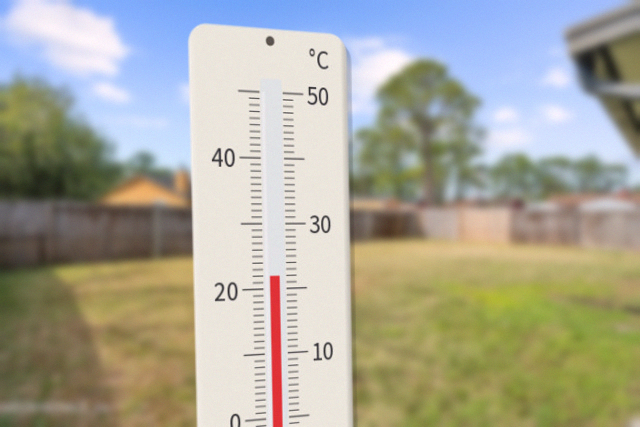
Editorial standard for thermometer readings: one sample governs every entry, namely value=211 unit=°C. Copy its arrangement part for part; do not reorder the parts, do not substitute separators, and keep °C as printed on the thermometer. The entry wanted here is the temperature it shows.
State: value=22 unit=°C
